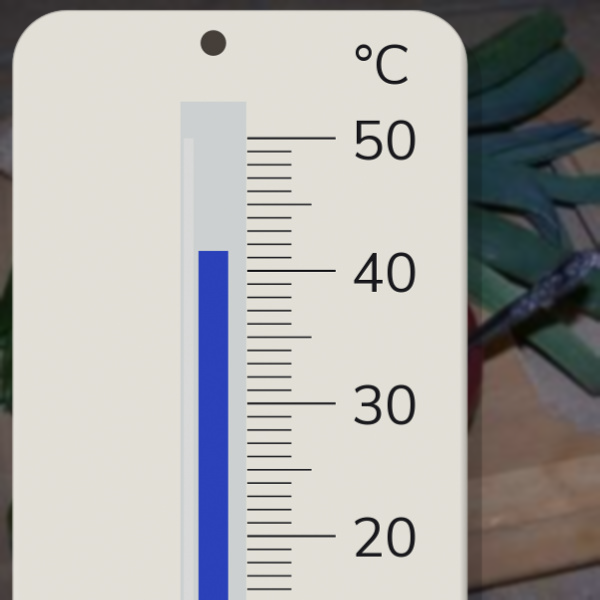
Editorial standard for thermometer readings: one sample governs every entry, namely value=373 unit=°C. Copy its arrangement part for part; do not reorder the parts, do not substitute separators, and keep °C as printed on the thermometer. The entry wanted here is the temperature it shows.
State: value=41.5 unit=°C
